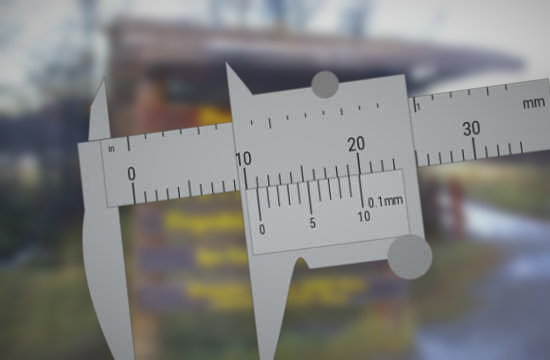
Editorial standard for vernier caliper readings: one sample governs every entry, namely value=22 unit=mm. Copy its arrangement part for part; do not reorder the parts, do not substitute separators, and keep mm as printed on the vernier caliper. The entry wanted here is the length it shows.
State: value=10.9 unit=mm
